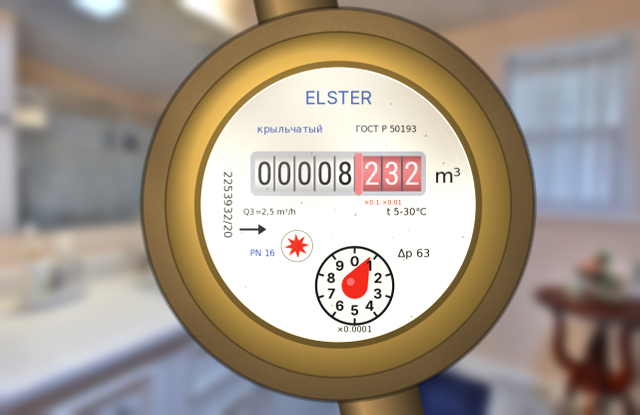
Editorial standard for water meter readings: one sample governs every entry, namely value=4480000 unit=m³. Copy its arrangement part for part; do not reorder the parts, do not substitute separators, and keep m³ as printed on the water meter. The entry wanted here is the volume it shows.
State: value=8.2320 unit=m³
